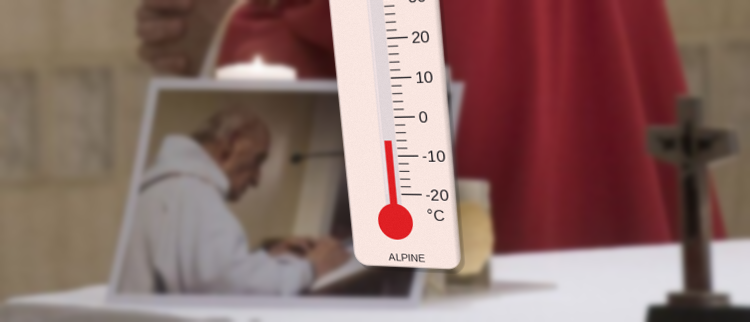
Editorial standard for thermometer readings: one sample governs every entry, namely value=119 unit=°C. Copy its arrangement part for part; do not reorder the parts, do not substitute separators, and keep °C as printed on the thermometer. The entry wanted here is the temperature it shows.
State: value=-6 unit=°C
